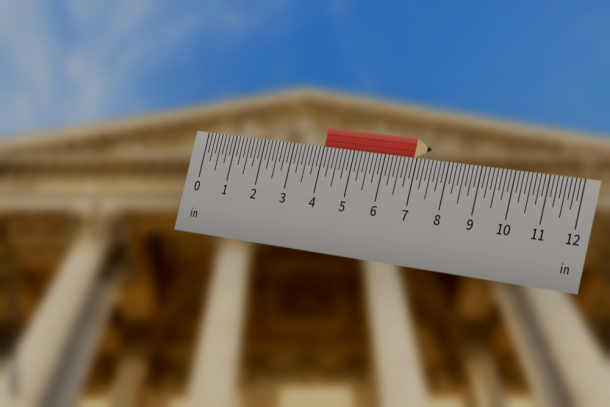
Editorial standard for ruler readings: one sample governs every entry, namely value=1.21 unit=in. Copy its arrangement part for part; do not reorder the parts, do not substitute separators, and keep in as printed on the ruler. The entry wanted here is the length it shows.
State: value=3.375 unit=in
